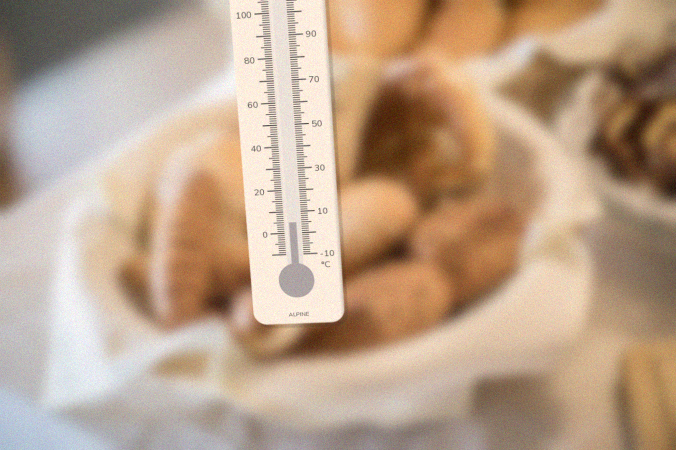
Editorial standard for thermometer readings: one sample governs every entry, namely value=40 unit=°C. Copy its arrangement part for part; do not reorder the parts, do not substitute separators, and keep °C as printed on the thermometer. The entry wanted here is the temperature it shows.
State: value=5 unit=°C
